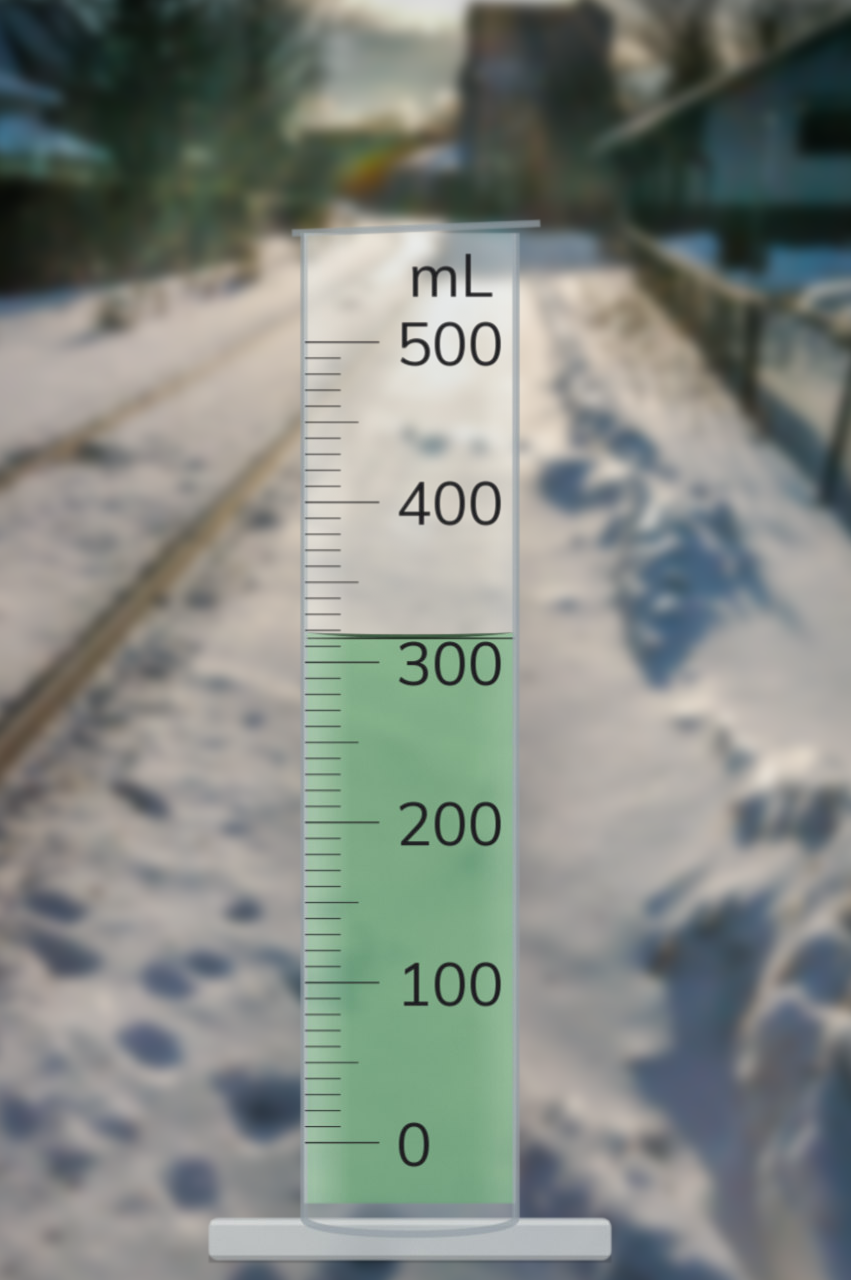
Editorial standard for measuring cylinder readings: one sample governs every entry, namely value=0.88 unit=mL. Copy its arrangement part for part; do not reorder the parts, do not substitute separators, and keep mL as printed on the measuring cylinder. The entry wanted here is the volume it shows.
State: value=315 unit=mL
